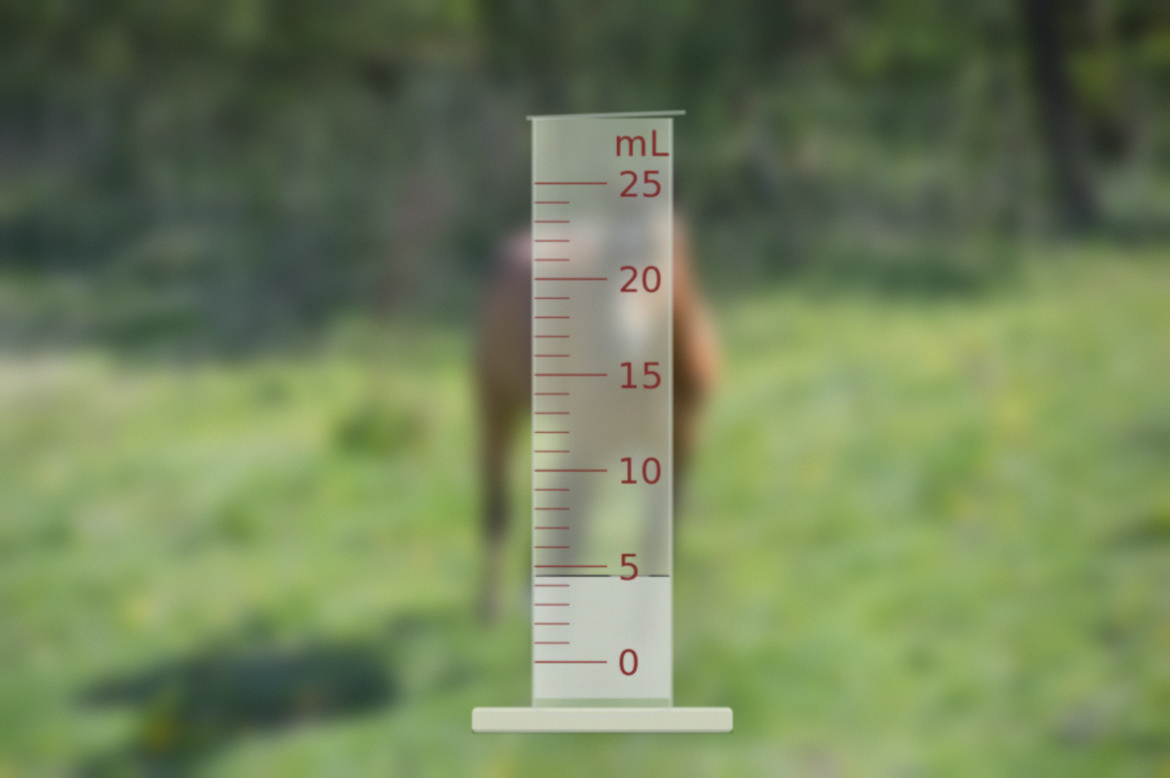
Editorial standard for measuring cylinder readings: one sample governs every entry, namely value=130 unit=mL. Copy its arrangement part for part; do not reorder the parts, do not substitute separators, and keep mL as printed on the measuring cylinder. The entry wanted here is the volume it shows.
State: value=4.5 unit=mL
